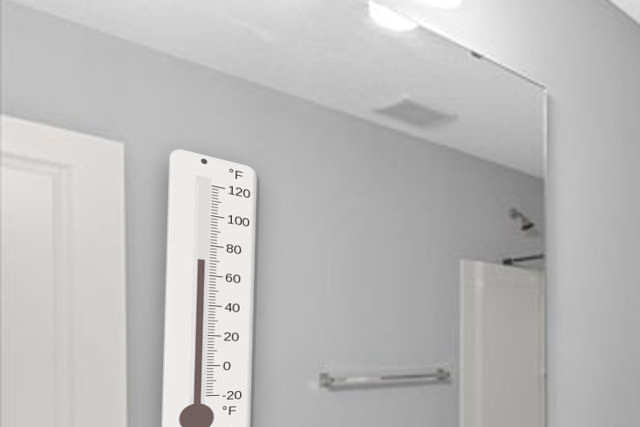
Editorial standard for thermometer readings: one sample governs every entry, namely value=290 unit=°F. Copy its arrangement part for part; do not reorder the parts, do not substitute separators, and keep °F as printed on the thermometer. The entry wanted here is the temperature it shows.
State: value=70 unit=°F
